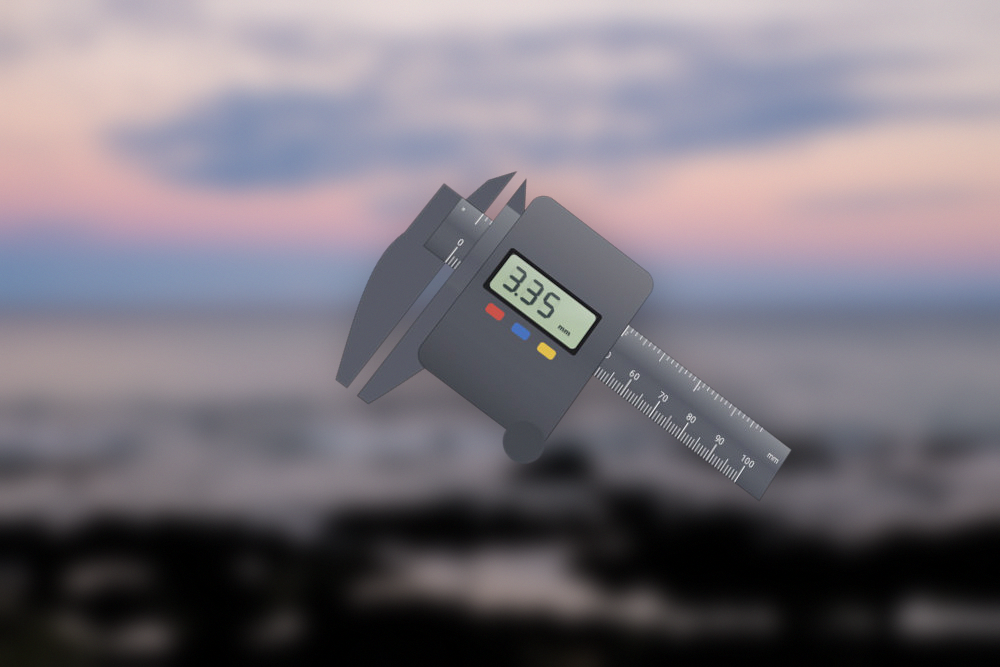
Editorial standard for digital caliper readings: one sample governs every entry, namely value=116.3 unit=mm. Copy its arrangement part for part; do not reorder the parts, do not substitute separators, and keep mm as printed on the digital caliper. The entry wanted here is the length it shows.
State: value=3.35 unit=mm
